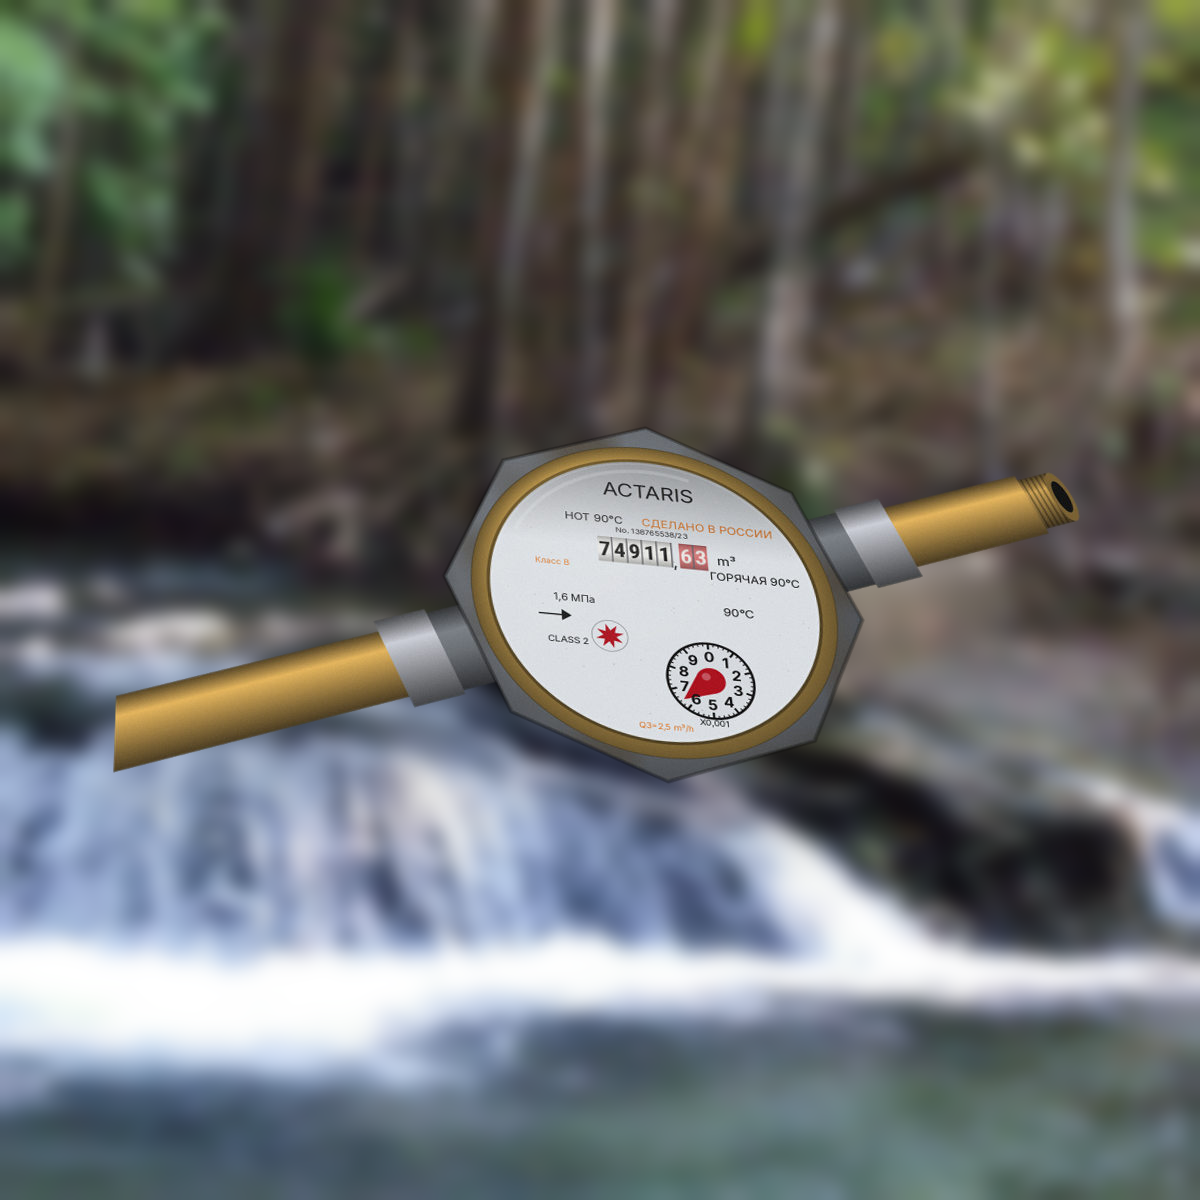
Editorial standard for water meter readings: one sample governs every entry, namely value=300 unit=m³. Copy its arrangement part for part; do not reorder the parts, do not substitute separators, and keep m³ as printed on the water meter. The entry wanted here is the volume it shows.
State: value=74911.636 unit=m³
